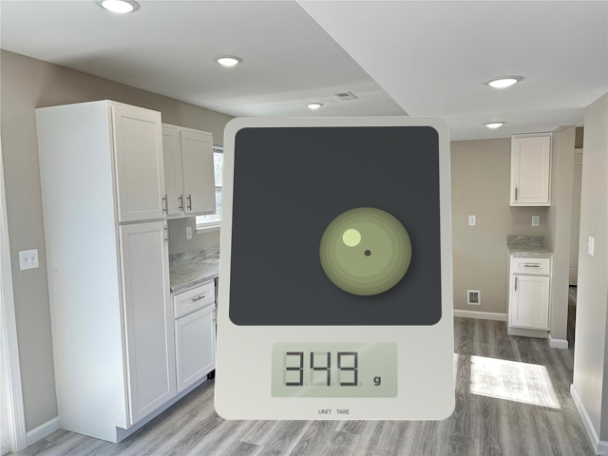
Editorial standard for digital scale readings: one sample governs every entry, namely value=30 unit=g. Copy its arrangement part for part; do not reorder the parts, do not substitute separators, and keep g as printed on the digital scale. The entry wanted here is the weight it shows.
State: value=349 unit=g
